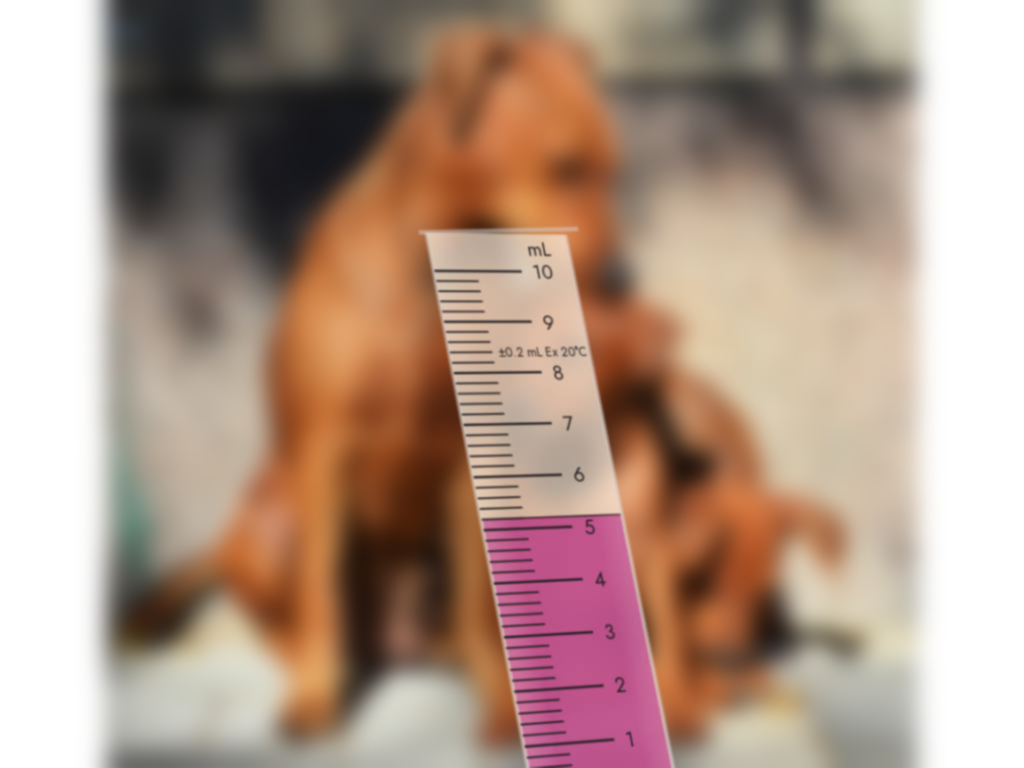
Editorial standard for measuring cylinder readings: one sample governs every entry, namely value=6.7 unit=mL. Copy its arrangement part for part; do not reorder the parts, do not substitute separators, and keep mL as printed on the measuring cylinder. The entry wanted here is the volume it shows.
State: value=5.2 unit=mL
